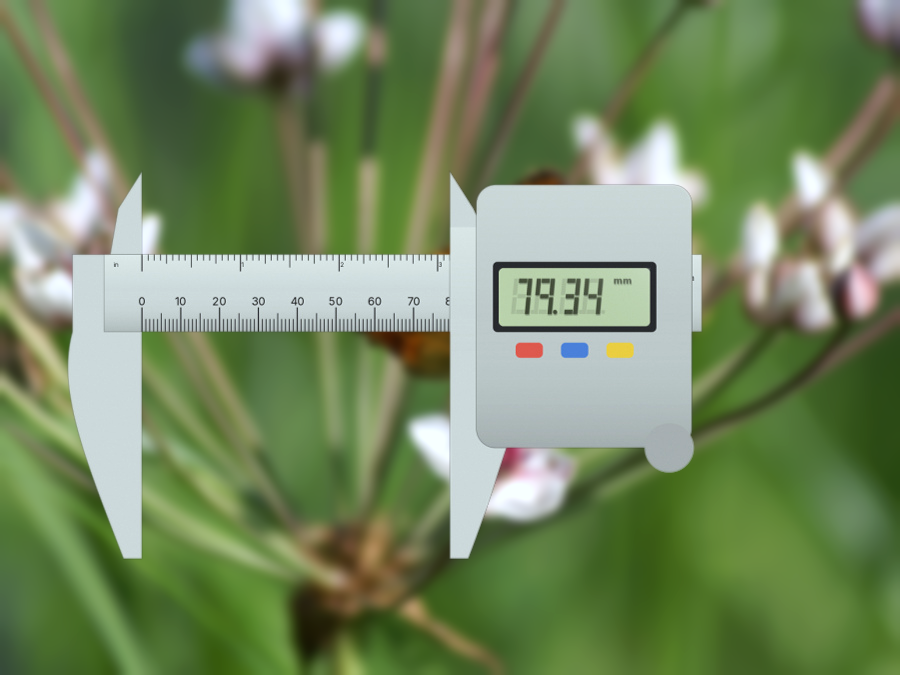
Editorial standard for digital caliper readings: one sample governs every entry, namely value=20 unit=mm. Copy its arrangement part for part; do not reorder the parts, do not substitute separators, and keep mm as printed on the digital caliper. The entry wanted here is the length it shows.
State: value=79.34 unit=mm
